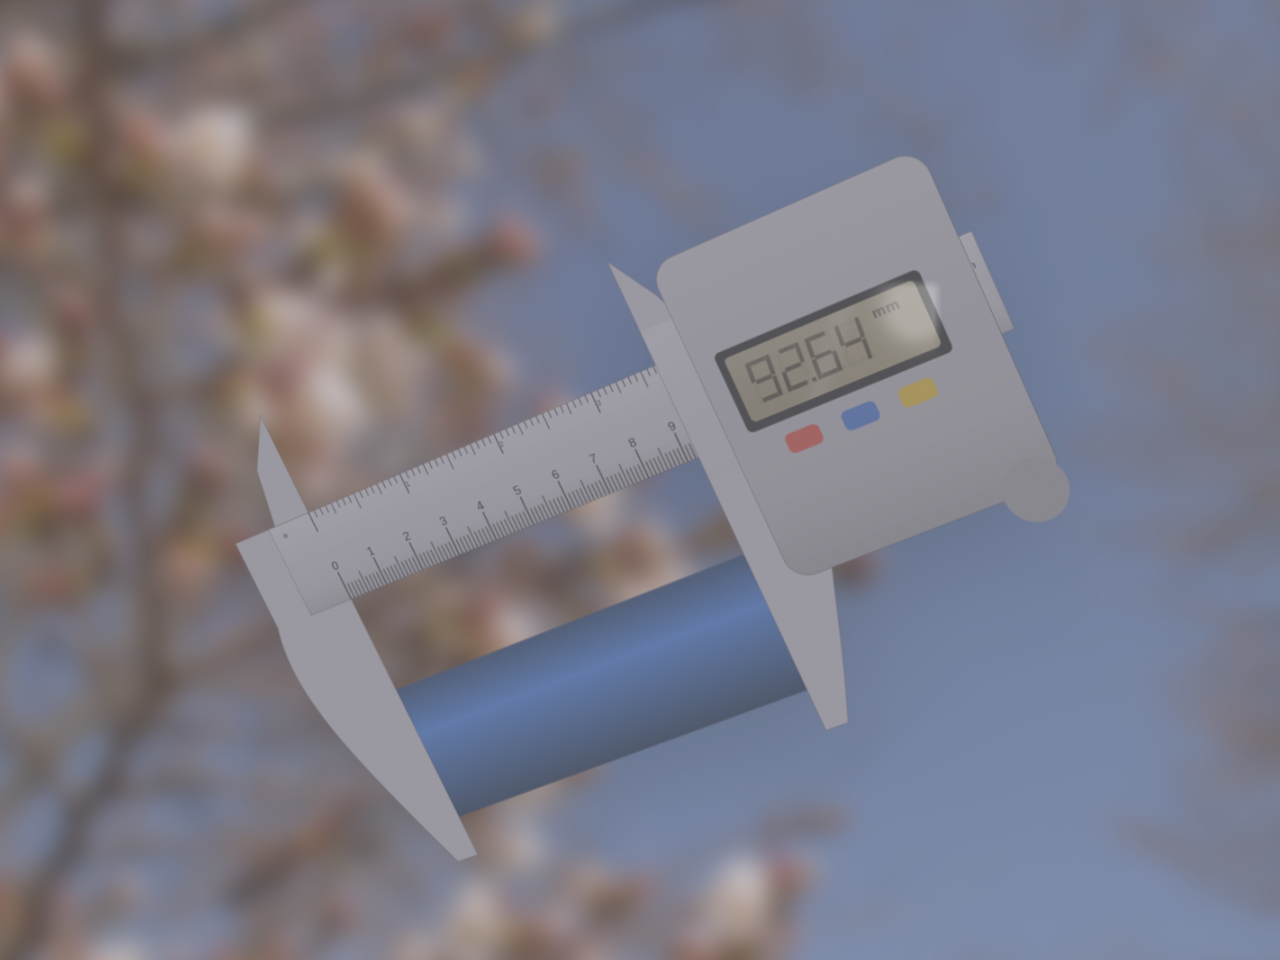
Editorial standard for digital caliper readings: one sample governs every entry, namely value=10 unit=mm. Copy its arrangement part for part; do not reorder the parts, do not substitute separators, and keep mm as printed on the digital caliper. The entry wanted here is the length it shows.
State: value=92.64 unit=mm
